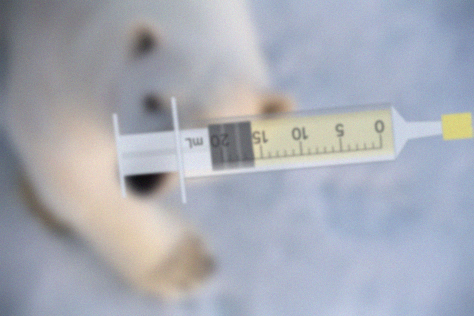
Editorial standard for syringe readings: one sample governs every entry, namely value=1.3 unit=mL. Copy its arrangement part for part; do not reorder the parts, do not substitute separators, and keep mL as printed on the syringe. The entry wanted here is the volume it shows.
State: value=16 unit=mL
